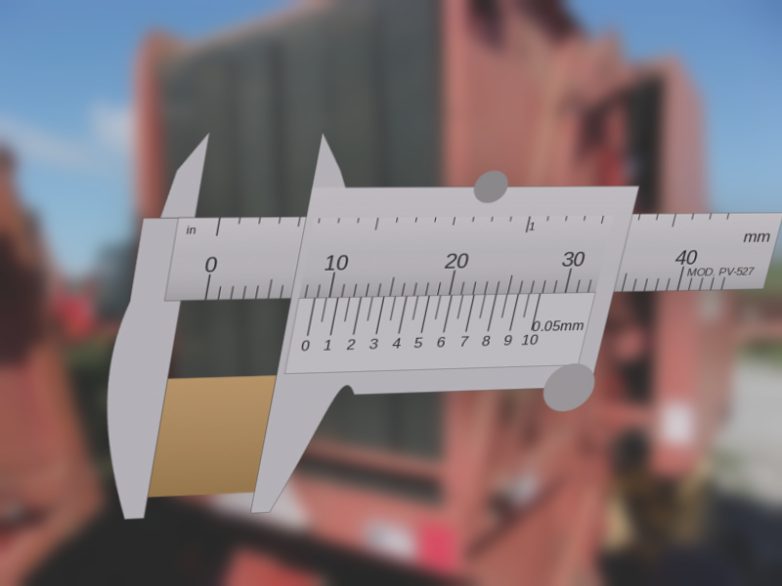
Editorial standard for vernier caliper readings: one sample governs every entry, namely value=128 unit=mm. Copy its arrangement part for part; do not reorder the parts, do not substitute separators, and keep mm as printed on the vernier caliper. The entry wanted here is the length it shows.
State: value=8.8 unit=mm
